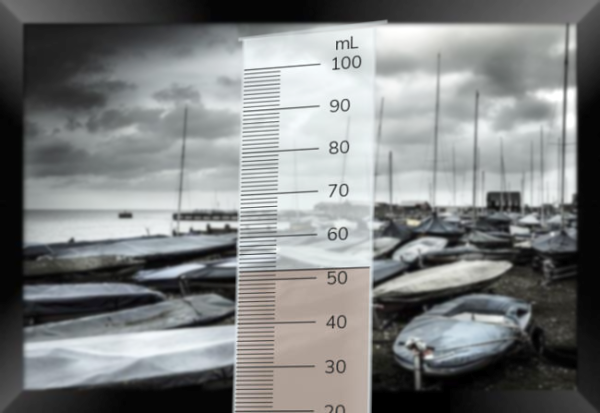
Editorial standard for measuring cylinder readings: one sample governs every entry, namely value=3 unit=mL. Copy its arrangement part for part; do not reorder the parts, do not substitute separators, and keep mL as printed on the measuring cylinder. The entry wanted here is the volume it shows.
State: value=52 unit=mL
